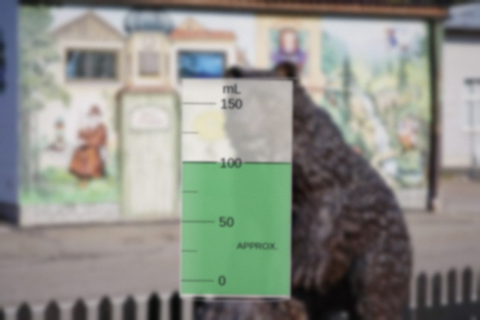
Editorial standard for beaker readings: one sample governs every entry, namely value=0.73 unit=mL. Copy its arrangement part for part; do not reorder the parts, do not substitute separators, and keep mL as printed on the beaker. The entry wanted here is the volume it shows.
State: value=100 unit=mL
